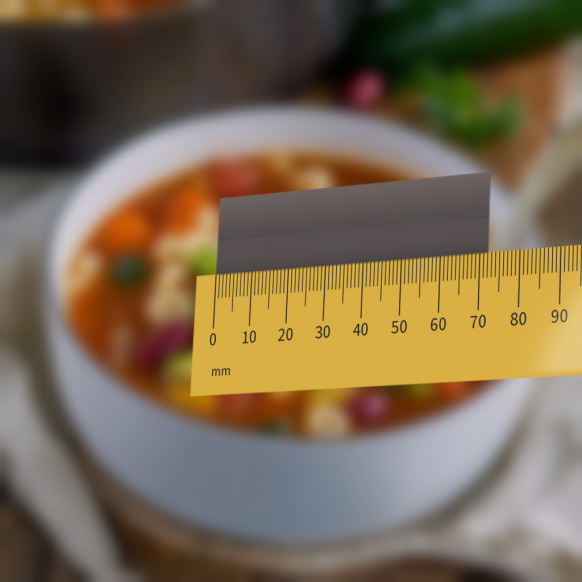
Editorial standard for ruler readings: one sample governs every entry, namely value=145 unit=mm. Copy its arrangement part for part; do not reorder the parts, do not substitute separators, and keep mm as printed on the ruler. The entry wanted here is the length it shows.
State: value=72 unit=mm
